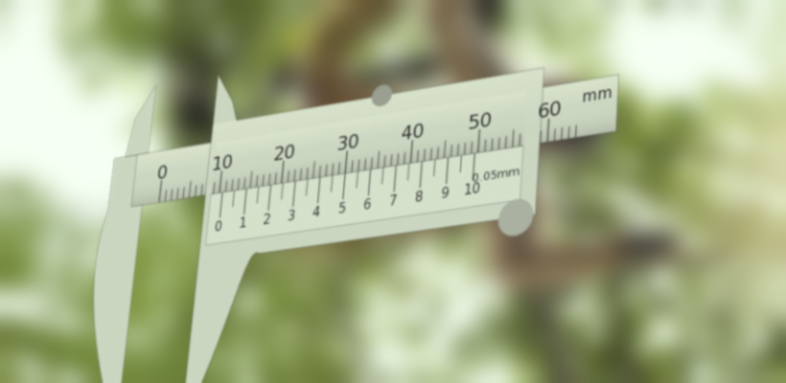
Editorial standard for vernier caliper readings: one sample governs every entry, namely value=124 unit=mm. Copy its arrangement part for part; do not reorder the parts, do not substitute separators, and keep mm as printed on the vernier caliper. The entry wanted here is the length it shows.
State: value=10.5 unit=mm
